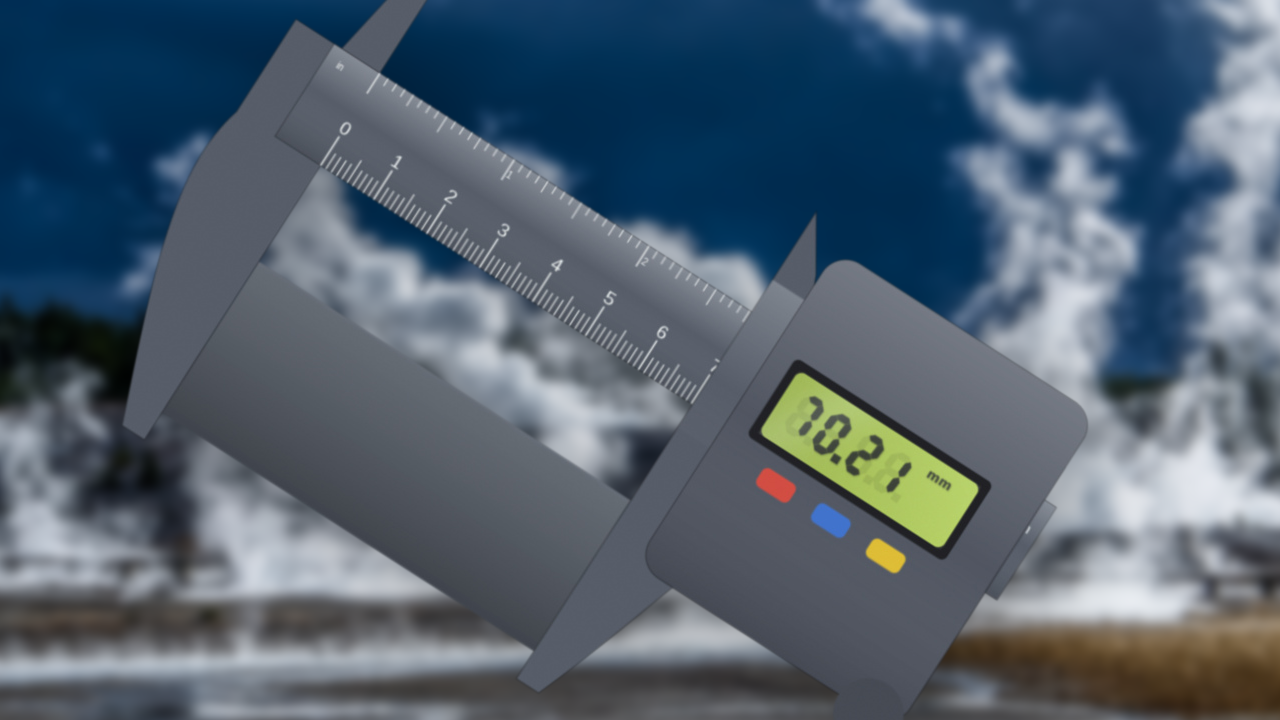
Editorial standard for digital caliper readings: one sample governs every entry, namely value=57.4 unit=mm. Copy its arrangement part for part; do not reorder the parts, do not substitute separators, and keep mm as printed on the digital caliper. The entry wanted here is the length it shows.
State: value=70.21 unit=mm
